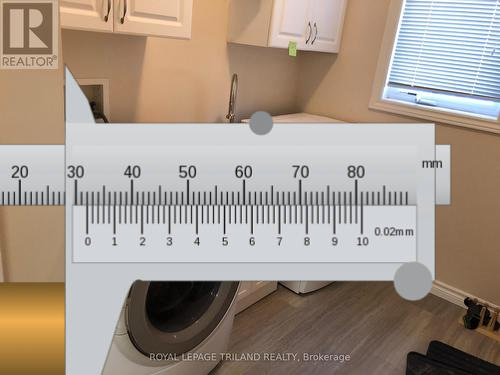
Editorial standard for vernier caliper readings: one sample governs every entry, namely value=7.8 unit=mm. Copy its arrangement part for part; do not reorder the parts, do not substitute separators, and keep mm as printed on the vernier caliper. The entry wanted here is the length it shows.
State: value=32.0 unit=mm
